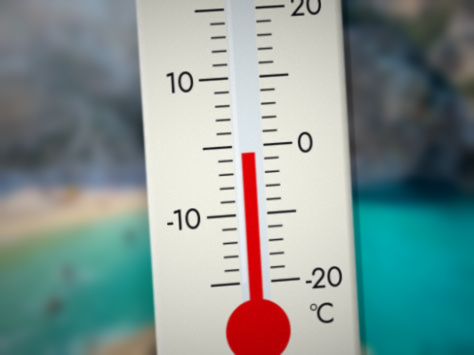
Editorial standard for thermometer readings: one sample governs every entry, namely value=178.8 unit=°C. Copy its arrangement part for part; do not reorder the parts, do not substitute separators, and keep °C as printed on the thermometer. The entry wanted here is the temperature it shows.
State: value=-1 unit=°C
